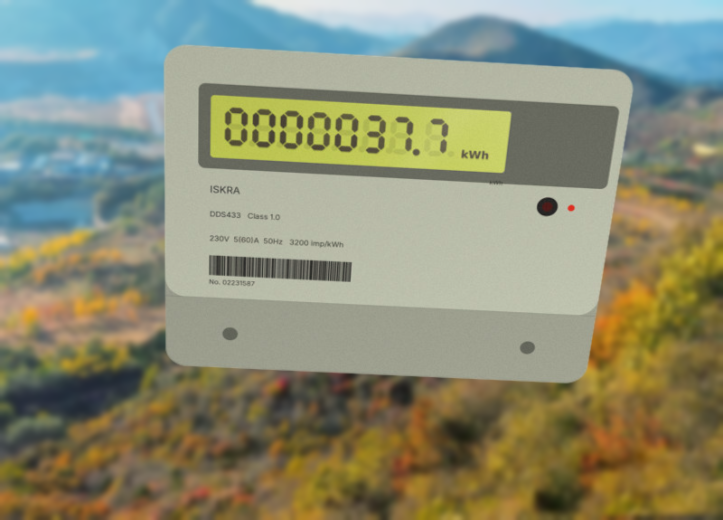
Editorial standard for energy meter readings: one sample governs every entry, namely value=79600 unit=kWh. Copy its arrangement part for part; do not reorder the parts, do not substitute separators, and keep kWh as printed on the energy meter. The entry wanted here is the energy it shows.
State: value=37.7 unit=kWh
